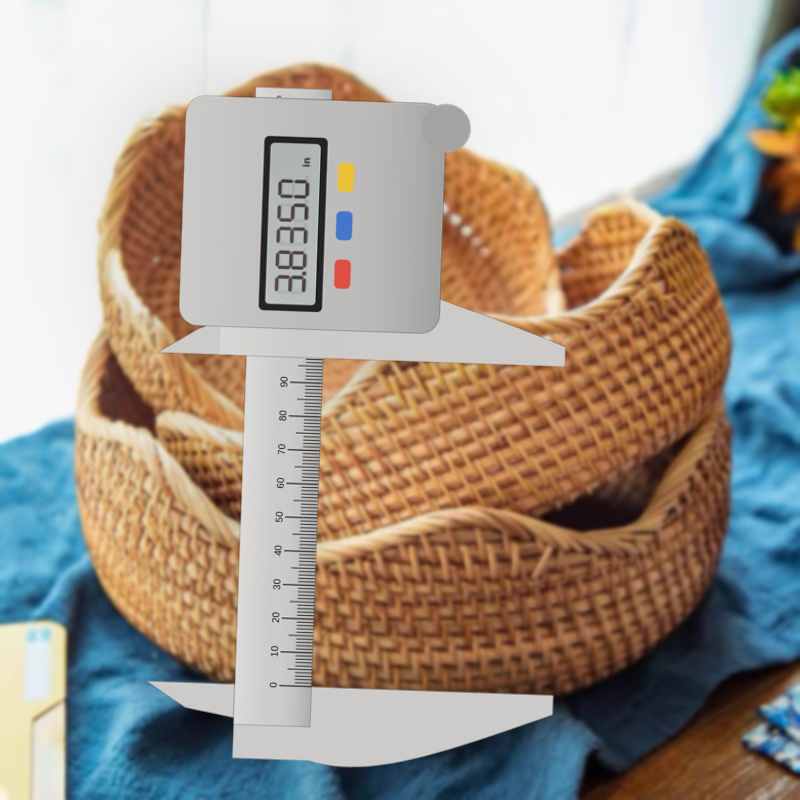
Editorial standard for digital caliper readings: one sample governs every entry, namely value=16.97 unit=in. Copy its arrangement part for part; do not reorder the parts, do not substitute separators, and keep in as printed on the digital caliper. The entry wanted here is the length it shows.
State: value=3.8350 unit=in
